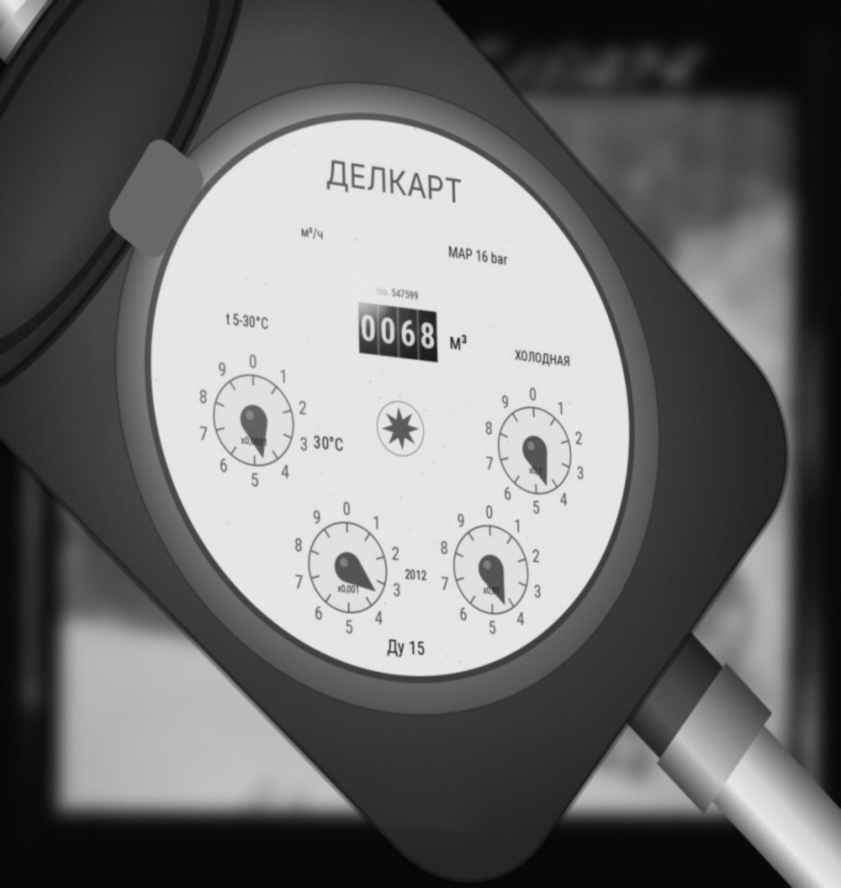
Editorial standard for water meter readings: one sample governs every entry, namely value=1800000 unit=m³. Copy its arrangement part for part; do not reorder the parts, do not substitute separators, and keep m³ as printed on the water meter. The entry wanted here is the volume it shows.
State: value=68.4434 unit=m³
